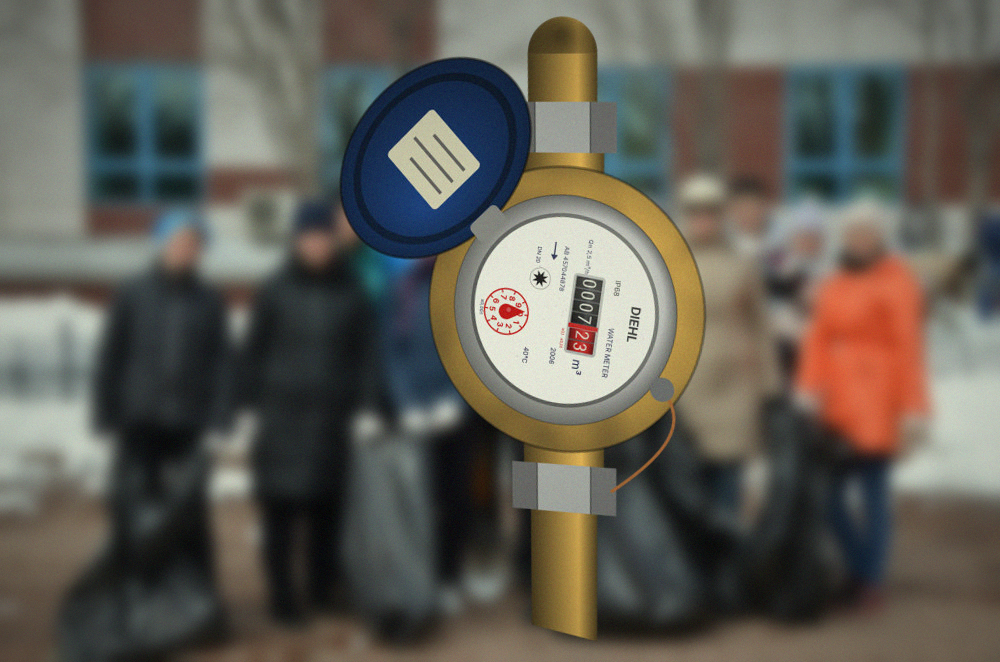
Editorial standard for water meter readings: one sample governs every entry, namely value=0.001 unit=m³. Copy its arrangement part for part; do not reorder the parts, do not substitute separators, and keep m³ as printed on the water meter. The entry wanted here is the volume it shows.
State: value=7.229 unit=m³
